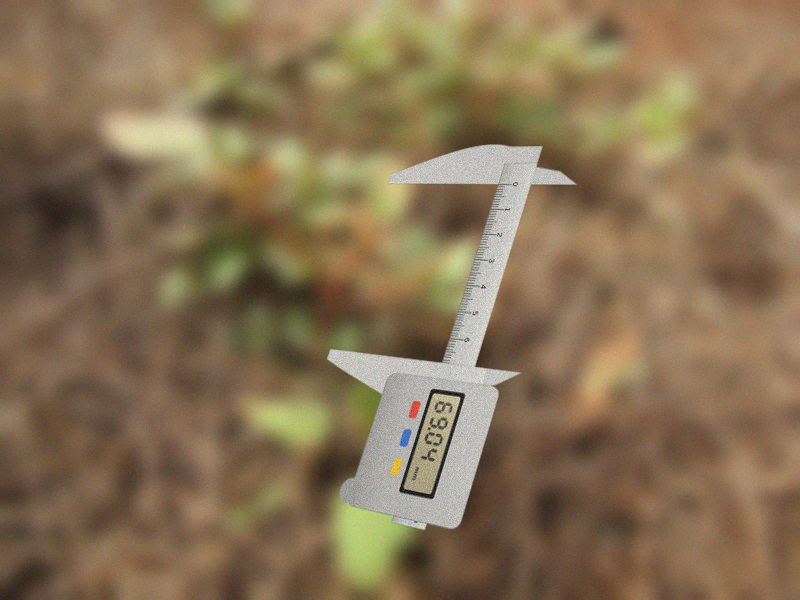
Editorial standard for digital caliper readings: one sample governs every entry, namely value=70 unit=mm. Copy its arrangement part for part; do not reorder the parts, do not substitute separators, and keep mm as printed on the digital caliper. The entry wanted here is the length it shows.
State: value=69.04 unit=mm
